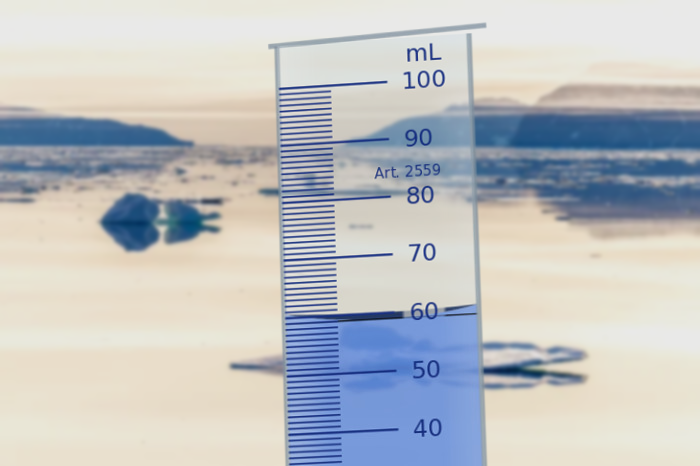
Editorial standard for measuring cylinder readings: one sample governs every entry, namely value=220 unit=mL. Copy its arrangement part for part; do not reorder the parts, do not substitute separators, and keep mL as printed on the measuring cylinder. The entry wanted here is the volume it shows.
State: value=59 unit=mL
